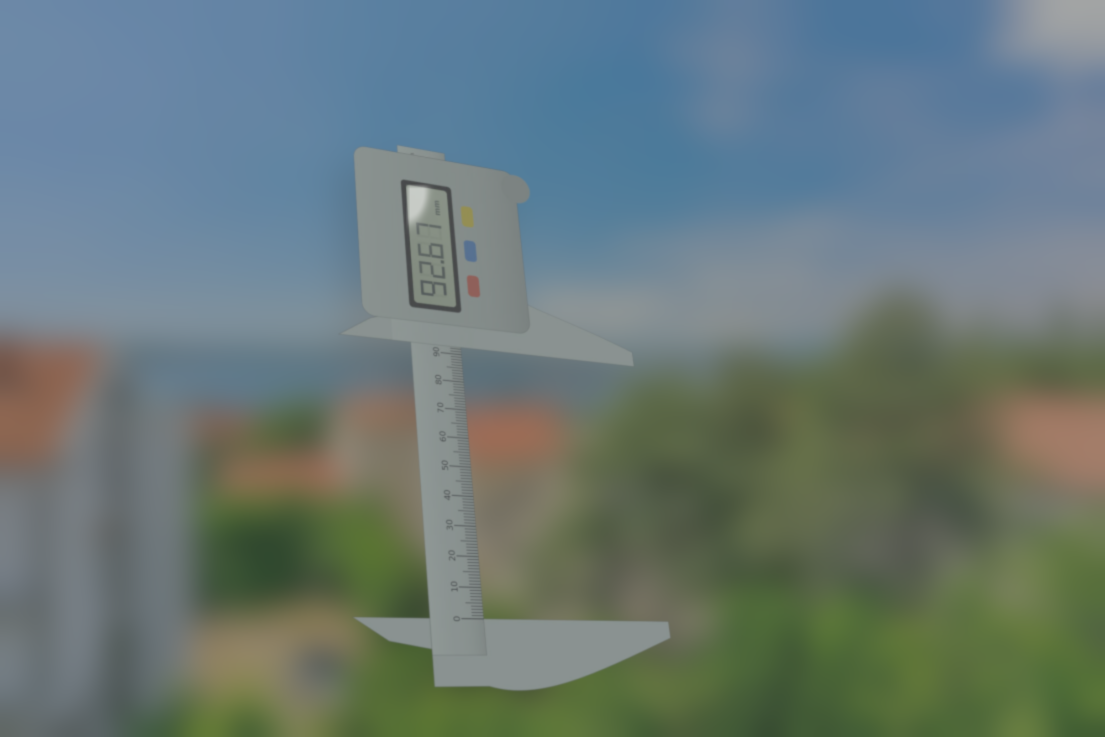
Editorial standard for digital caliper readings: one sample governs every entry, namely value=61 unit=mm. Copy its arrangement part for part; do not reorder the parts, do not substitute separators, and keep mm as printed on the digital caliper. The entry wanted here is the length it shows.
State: value=92.67 unit=mm
